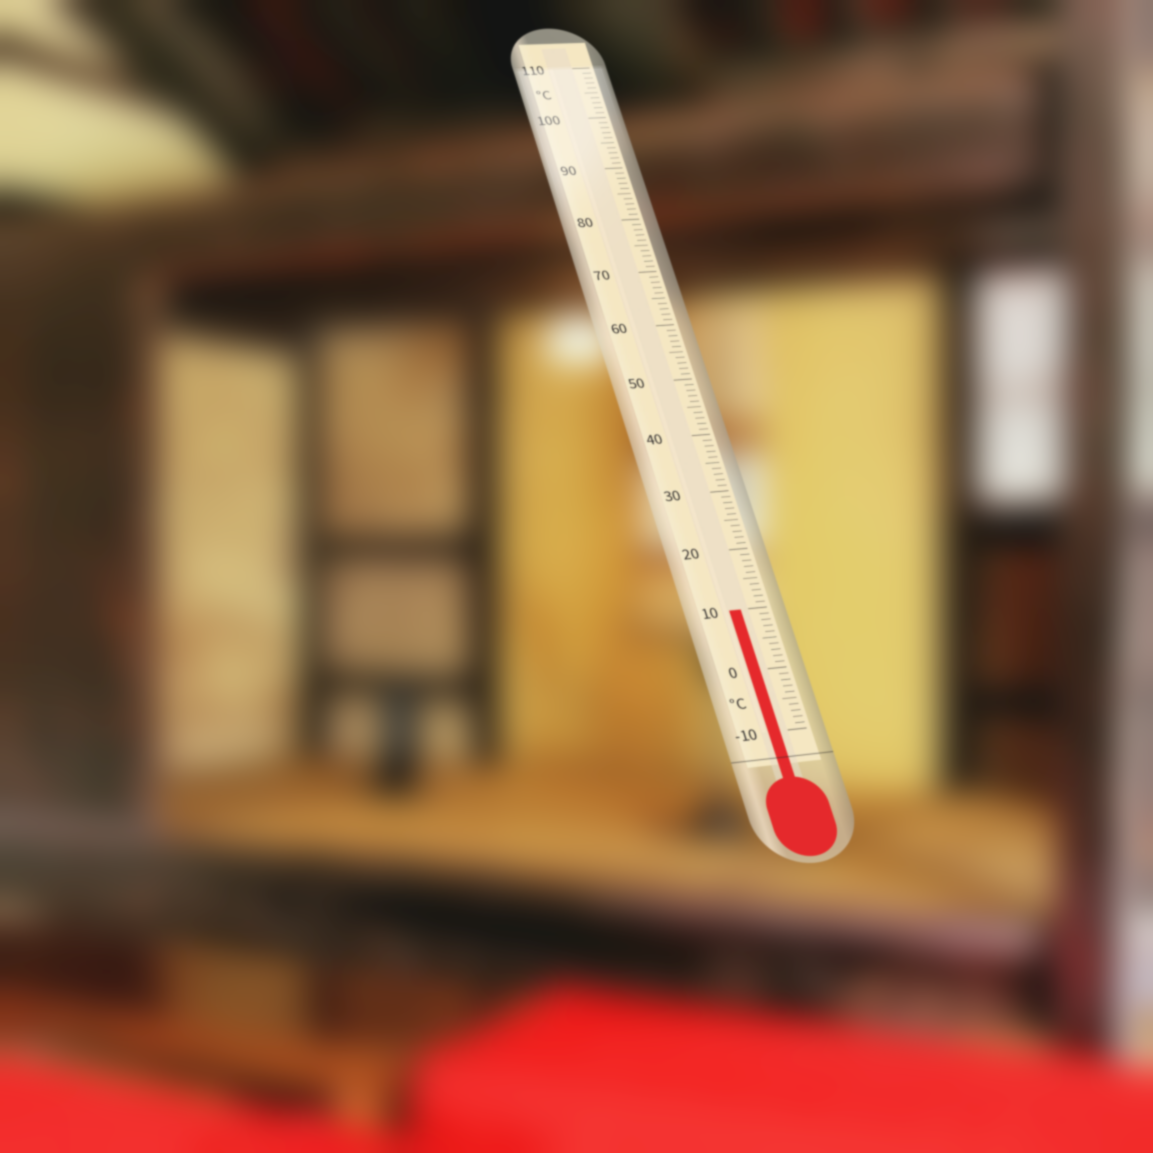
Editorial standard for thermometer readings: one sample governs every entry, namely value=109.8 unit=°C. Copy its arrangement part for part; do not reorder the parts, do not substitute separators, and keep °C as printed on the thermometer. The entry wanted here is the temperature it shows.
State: value=10 unit=°C
